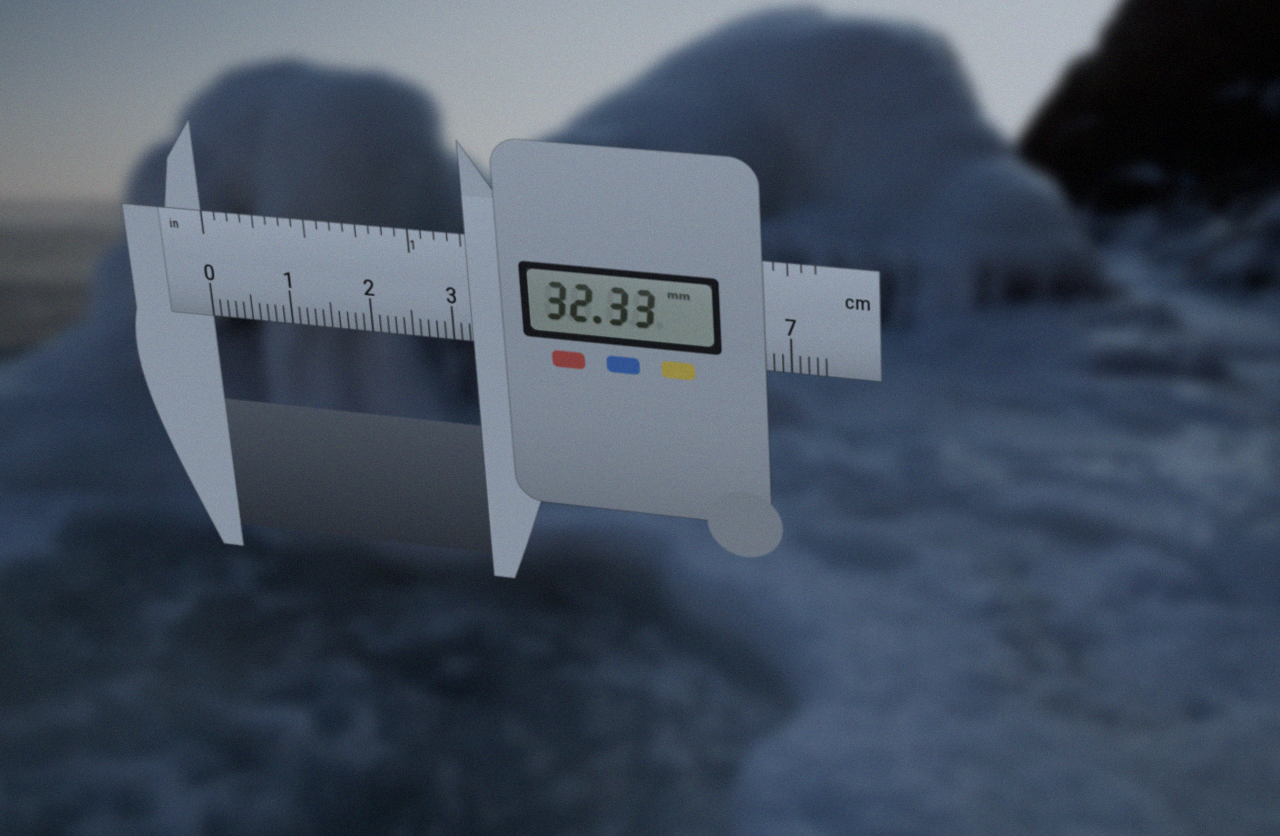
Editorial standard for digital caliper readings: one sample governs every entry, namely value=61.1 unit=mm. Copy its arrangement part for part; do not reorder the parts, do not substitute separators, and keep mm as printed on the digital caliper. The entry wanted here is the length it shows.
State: value=32.33 unit=mm
